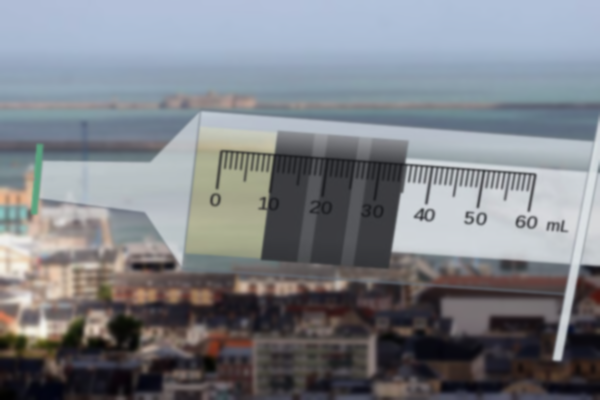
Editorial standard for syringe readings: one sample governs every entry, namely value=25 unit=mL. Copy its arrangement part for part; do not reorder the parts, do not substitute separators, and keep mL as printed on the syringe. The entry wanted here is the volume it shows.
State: value=10 unit=mL
